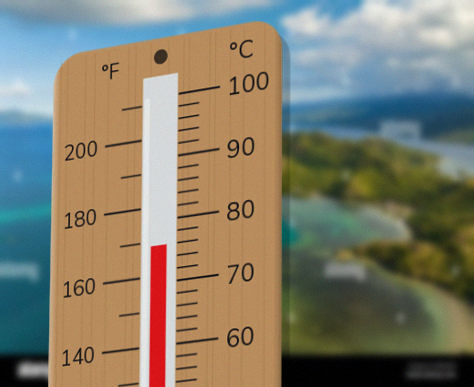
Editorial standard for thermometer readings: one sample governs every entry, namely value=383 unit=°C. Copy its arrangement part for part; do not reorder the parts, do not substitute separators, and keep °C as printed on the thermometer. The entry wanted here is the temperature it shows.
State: value=76 unit=°C
